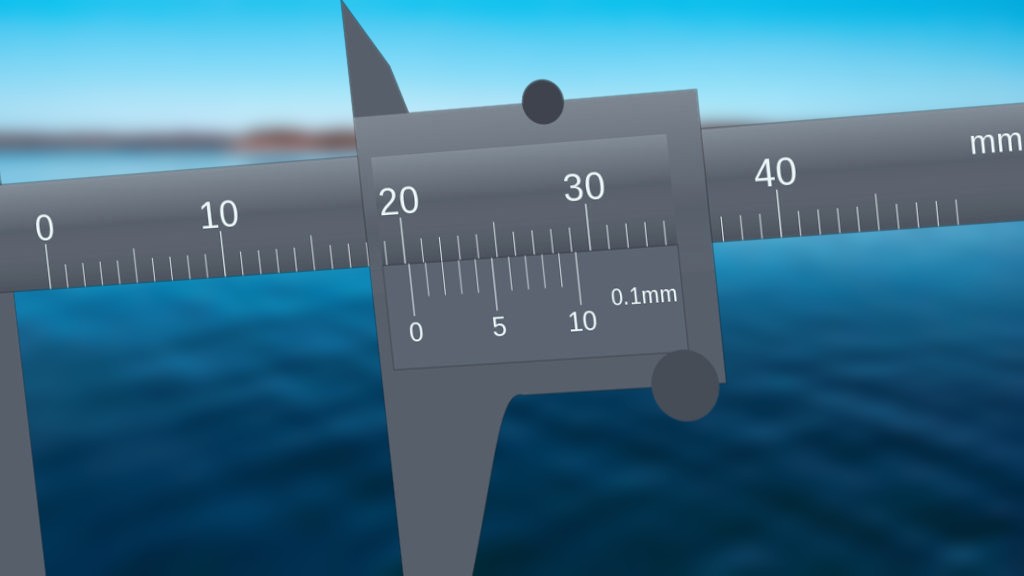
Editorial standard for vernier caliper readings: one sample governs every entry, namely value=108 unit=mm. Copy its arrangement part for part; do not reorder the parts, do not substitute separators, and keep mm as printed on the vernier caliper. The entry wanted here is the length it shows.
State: value=20.2 unit=mm
